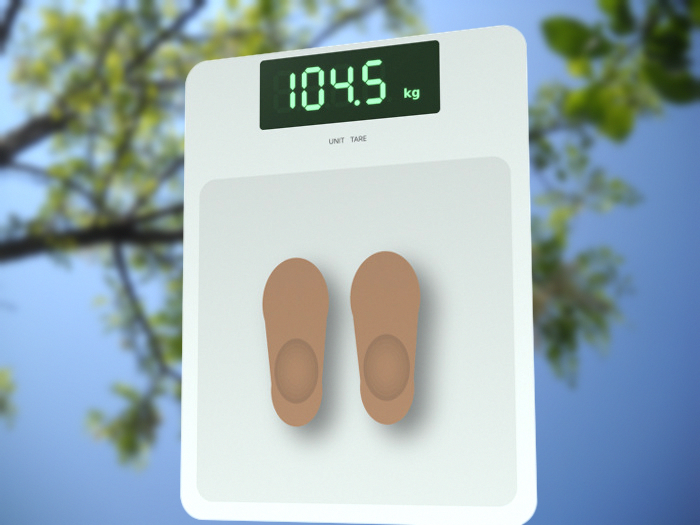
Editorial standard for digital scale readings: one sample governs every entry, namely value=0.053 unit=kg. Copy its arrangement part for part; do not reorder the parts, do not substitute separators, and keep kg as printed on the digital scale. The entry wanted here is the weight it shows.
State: value=104.5 unit=kg
